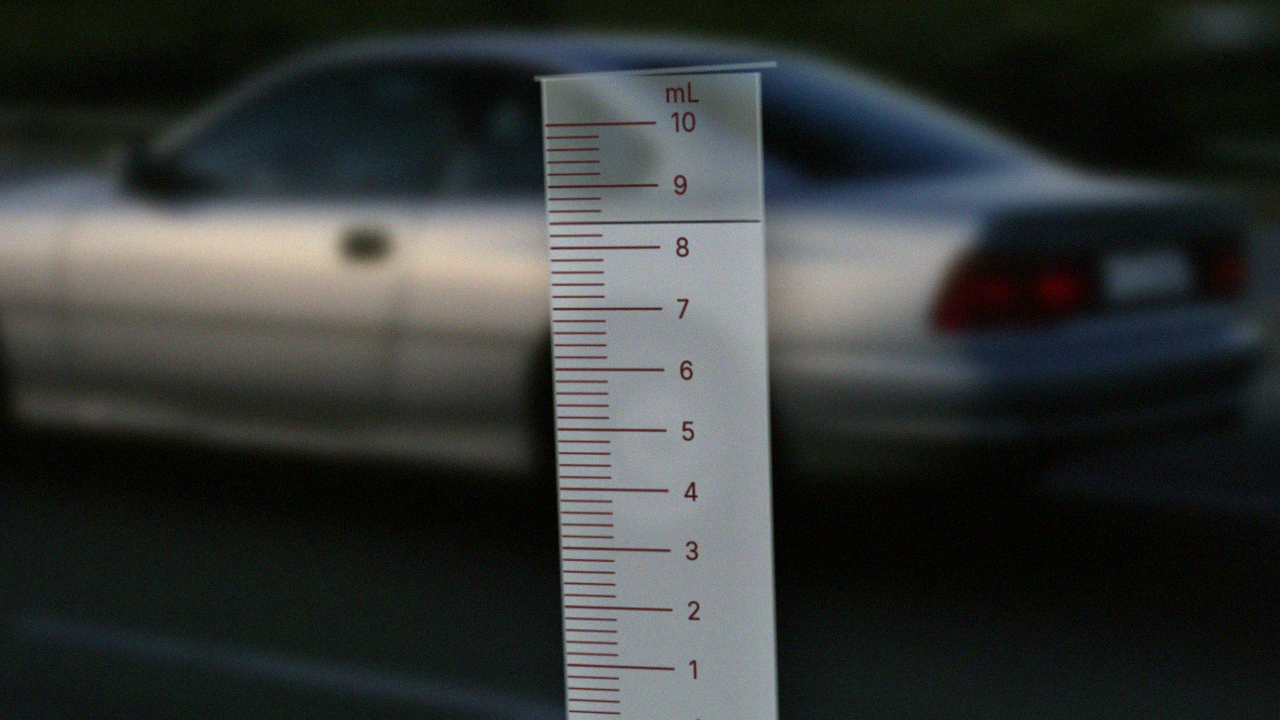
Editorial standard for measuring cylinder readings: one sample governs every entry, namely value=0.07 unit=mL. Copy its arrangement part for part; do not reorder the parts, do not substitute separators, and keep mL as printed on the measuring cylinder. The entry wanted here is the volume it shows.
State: value=8.4 unit=mL
